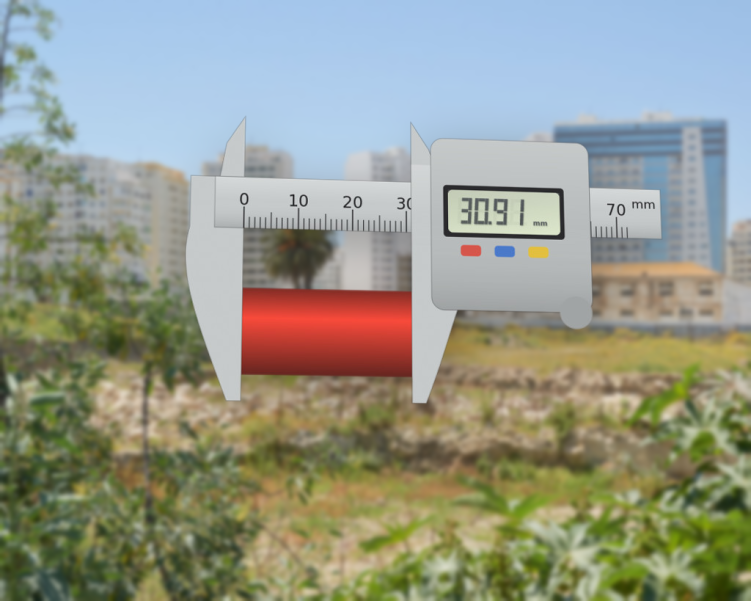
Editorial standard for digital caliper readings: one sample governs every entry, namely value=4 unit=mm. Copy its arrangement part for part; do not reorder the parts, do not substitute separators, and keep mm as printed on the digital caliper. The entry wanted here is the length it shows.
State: value=30.91 unit=mm
